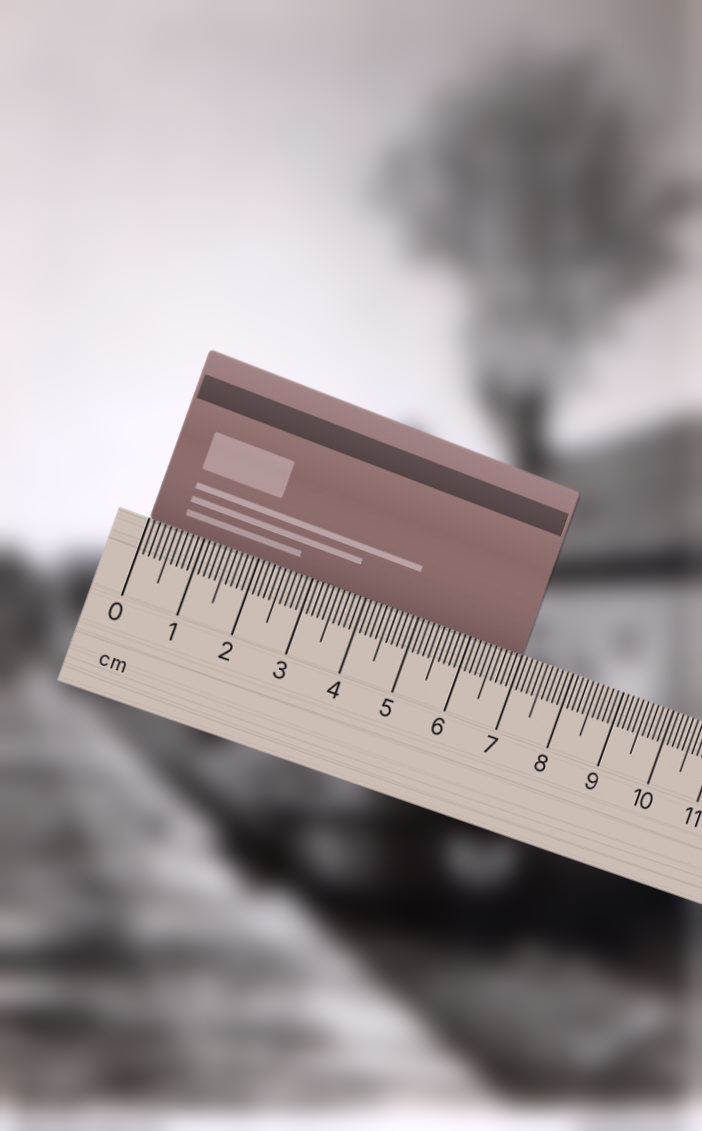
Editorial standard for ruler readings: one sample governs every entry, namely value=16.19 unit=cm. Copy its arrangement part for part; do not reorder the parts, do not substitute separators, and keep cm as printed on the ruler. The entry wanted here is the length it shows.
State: value=7 unit=cm
